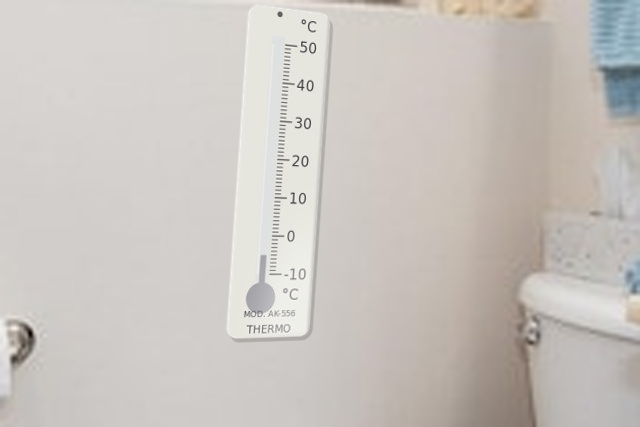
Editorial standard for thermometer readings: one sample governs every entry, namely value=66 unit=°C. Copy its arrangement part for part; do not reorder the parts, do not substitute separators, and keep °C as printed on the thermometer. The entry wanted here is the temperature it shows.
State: value=-5 unit=°C
